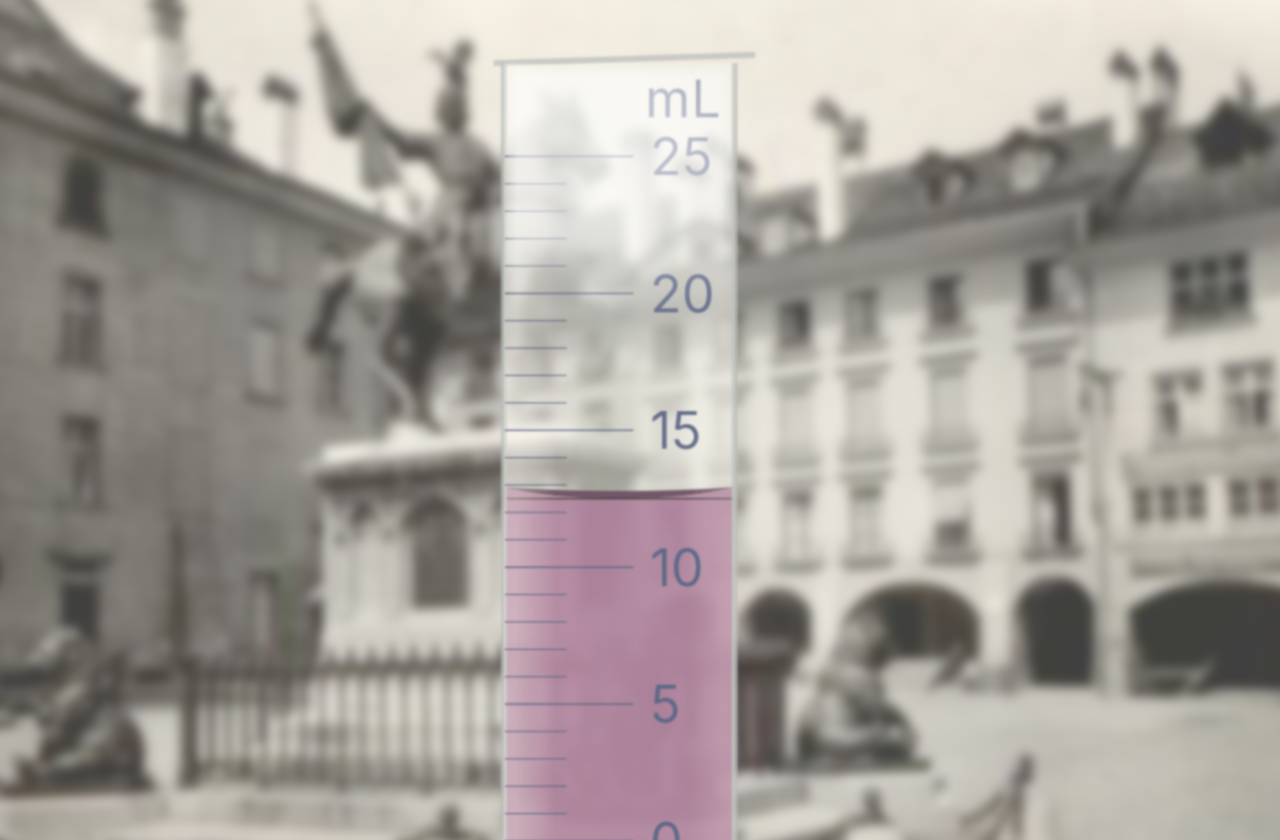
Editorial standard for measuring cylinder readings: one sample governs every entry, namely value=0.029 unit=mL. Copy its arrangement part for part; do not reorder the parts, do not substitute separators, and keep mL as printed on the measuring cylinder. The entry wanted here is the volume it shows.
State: value=12.5 unit=mL
